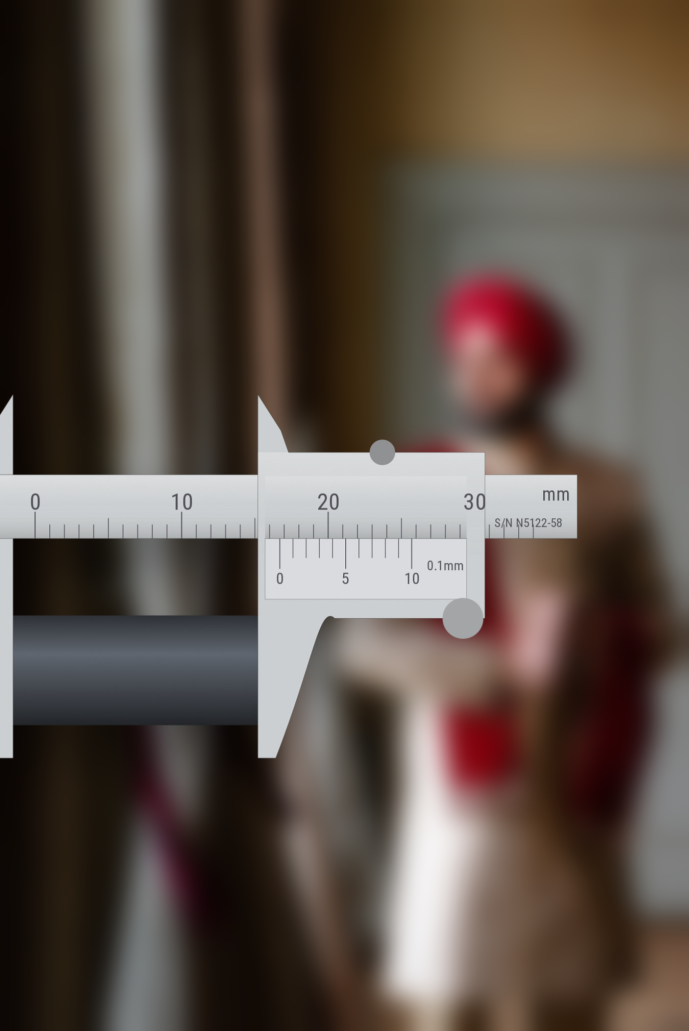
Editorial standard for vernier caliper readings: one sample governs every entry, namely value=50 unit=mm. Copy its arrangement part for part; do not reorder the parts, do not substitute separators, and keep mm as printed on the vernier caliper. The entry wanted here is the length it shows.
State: value=16.7 unit=mm
